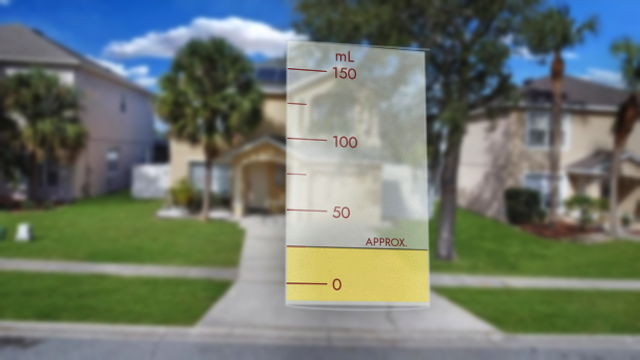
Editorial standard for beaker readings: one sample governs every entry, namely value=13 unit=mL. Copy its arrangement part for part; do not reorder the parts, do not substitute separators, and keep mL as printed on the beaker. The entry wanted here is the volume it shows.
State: value=25 unit=mL
